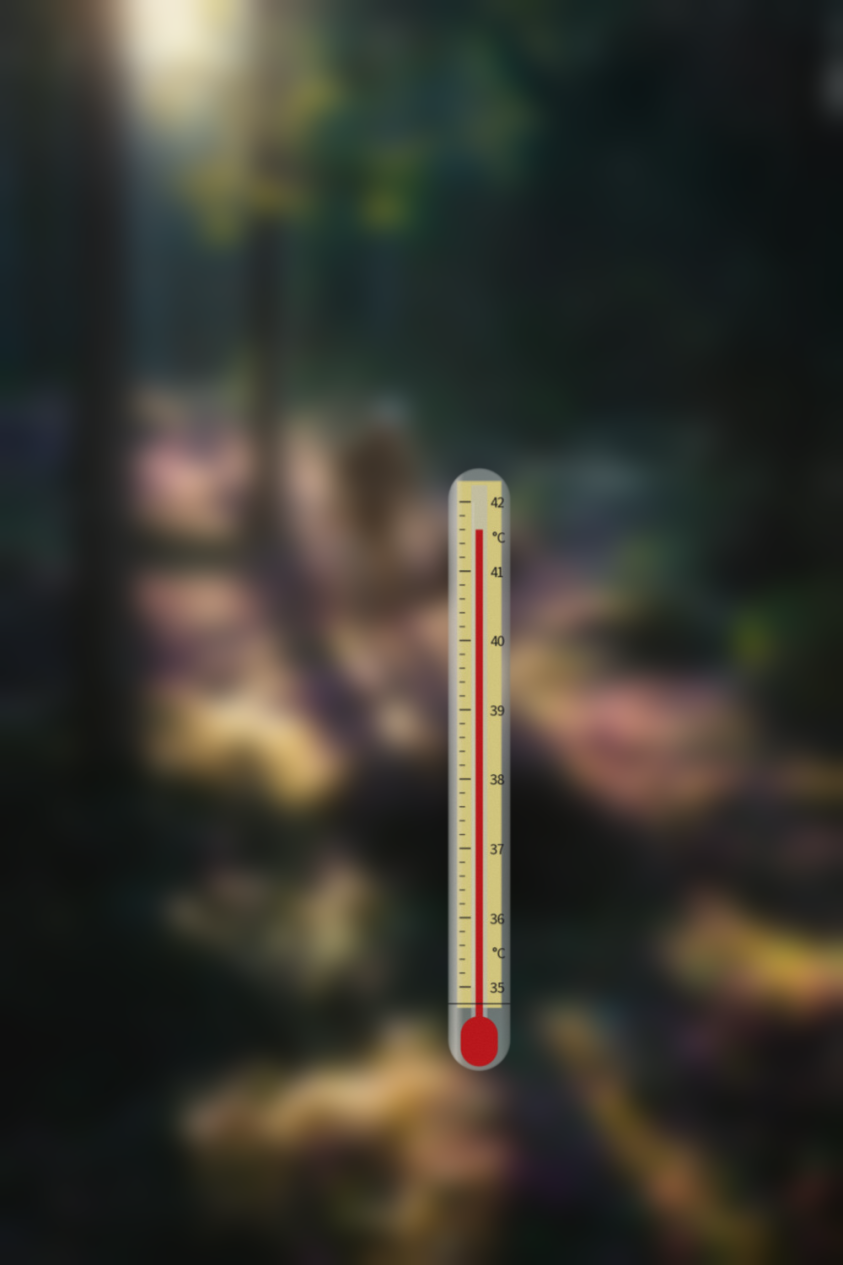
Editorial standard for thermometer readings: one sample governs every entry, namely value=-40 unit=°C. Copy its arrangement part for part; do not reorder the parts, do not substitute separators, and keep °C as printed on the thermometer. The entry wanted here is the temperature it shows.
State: value=41.6 unit=°C
